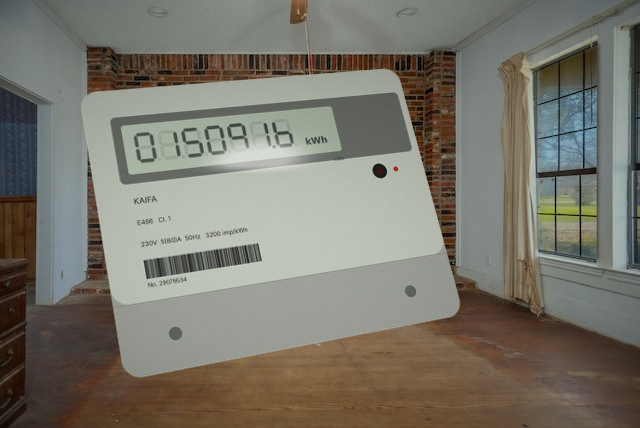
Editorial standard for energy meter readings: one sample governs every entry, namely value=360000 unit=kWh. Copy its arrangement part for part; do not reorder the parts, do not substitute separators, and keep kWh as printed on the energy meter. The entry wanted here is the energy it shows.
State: value=15091.6 unit=kWh
